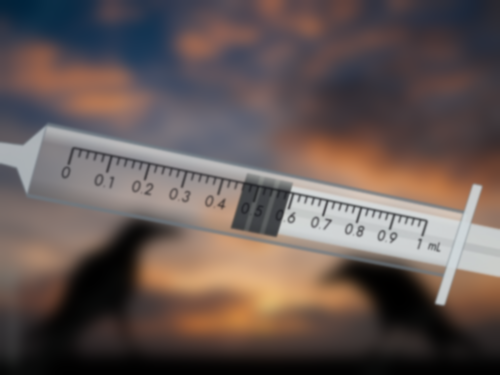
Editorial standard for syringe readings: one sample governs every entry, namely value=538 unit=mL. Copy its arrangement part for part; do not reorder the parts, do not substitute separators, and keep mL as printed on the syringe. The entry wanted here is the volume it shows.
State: value=0.46 unit=mL
